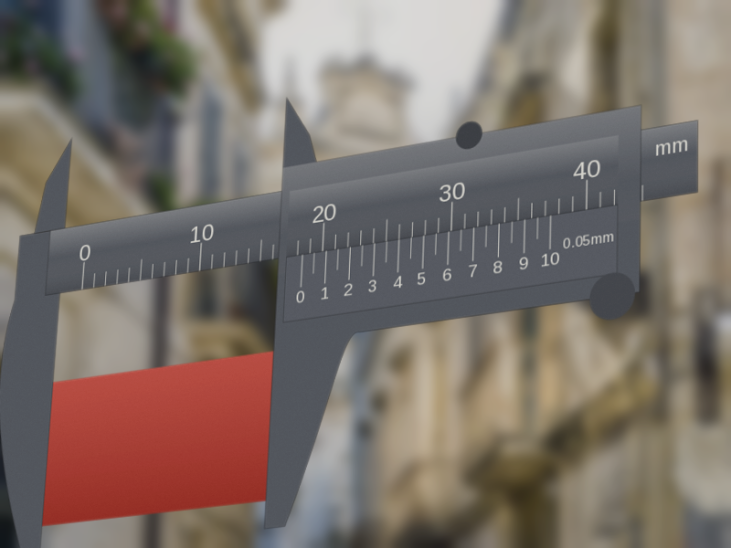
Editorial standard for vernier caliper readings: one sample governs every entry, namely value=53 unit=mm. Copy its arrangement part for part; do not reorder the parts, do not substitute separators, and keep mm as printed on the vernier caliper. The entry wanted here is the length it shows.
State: value=18.4 unit=mm
